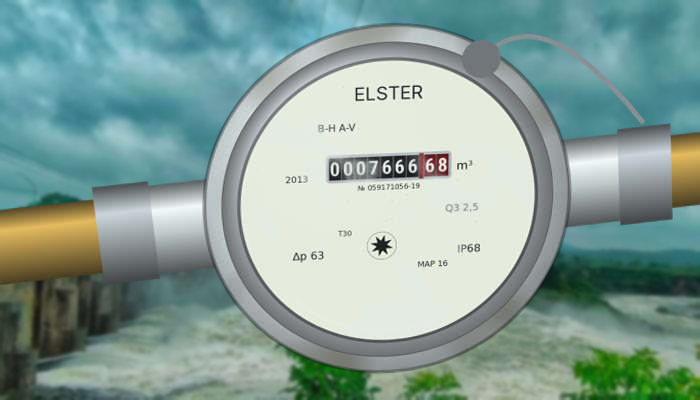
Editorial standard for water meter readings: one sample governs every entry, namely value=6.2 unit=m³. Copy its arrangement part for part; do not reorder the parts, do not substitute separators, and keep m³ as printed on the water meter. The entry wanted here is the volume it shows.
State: value=7666.68 unit=m³
